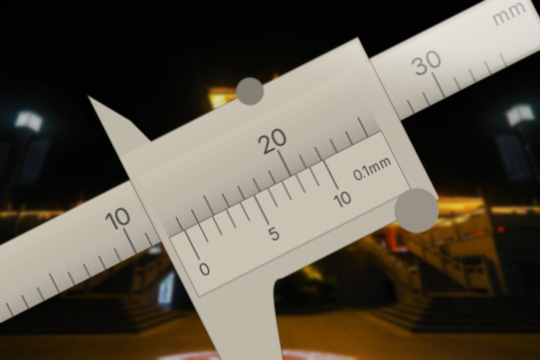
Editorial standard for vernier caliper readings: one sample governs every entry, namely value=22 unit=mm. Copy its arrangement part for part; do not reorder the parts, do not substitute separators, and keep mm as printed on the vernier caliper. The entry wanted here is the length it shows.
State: value=13.1 unit=mm
